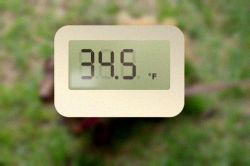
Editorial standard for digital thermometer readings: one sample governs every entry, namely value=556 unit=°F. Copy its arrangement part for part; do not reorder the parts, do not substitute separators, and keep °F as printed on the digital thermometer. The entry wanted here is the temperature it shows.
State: value=34.5 unit=°F
